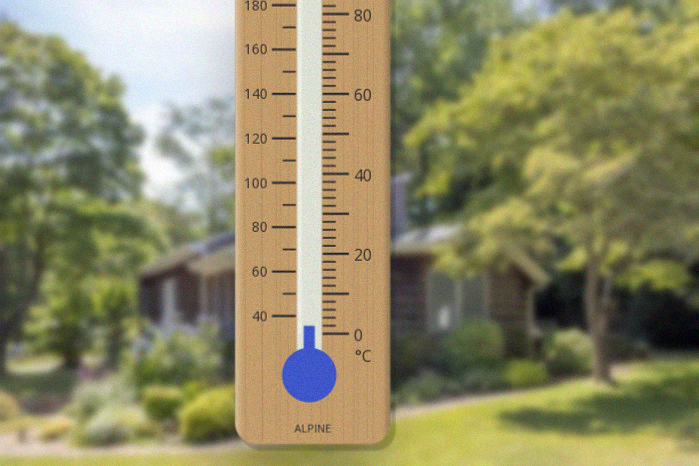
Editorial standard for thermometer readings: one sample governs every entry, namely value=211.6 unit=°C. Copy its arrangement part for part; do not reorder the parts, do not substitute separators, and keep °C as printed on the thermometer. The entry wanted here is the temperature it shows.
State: value=2 unit=°C
